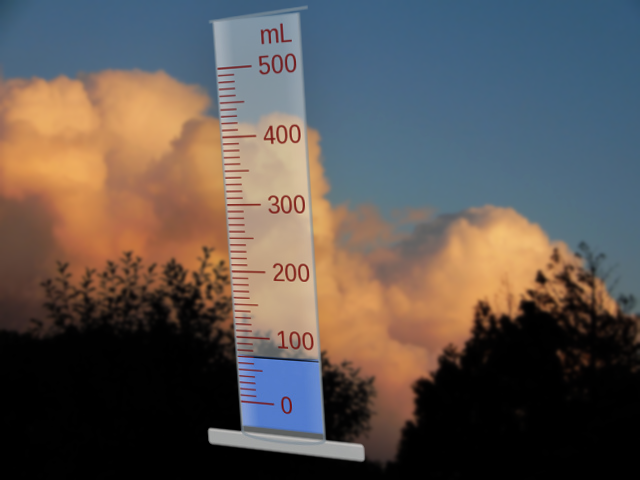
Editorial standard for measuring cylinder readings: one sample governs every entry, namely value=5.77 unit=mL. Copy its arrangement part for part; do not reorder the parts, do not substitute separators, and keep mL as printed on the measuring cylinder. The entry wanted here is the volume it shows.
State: value=70 unit=mL
